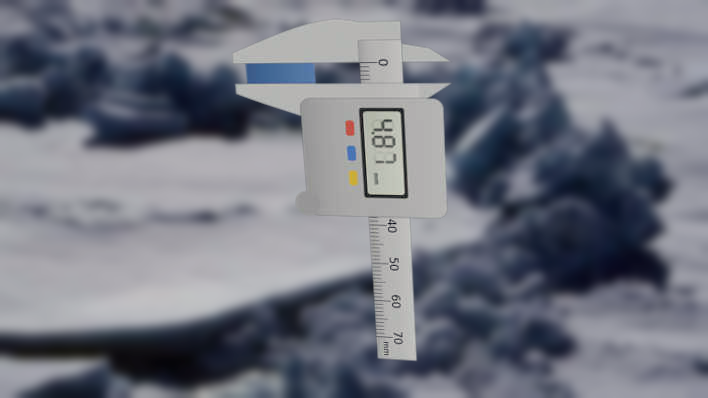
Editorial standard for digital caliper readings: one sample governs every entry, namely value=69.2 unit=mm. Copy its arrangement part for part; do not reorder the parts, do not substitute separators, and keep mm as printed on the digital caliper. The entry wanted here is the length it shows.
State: value=4.87 unit=mm
